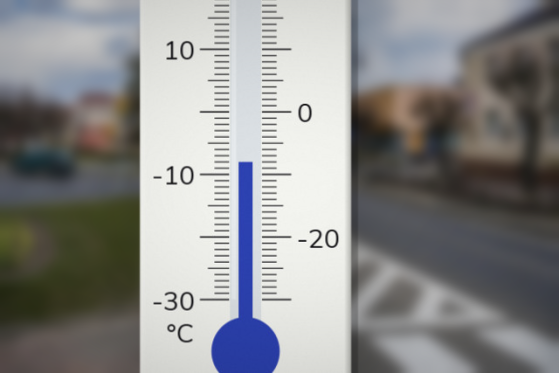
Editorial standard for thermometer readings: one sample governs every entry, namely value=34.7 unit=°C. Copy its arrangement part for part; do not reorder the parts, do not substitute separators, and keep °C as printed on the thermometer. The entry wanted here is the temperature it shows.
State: value=-8 unit=°C
